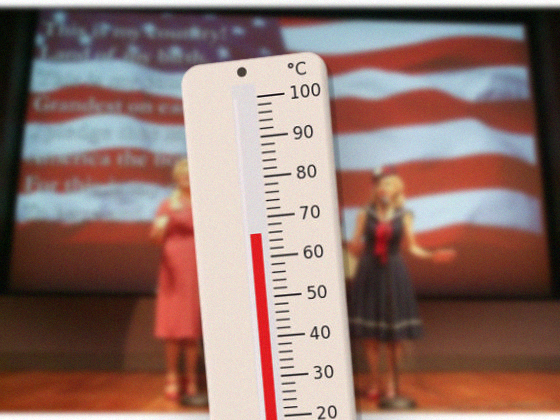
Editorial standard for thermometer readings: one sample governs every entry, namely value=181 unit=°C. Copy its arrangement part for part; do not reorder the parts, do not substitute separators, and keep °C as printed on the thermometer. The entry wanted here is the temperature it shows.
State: value=66 unit=°C
